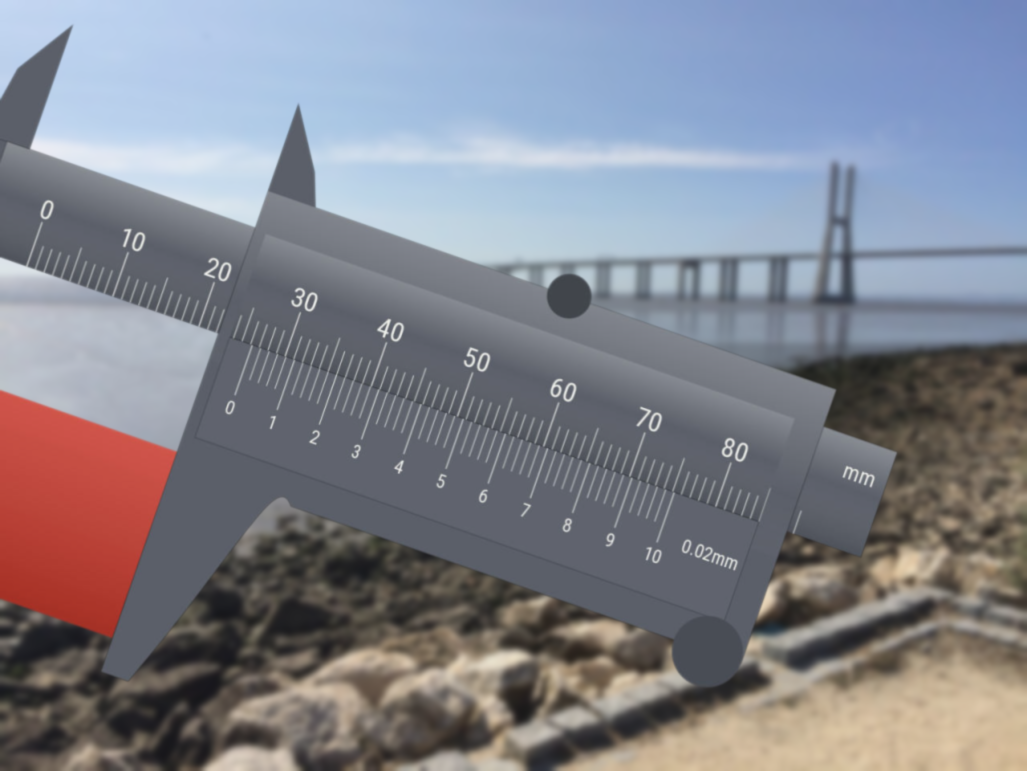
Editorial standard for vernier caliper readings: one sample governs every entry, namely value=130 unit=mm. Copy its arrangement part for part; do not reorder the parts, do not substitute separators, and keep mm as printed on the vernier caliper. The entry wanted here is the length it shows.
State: value=26.2 unit=mm
